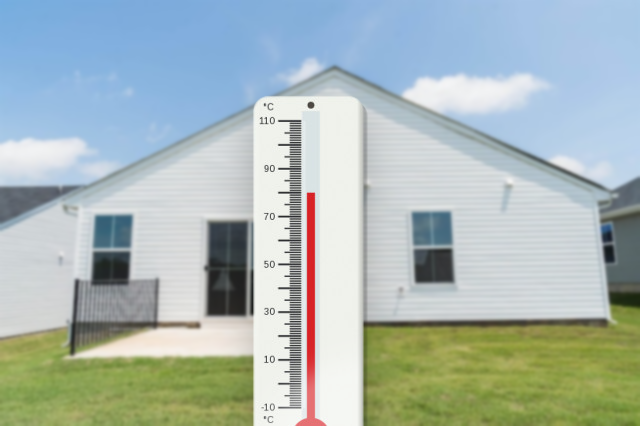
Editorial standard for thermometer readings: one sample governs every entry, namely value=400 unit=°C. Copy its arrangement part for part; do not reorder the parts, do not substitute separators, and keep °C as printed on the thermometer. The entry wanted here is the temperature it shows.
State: value=80 unit=°C
